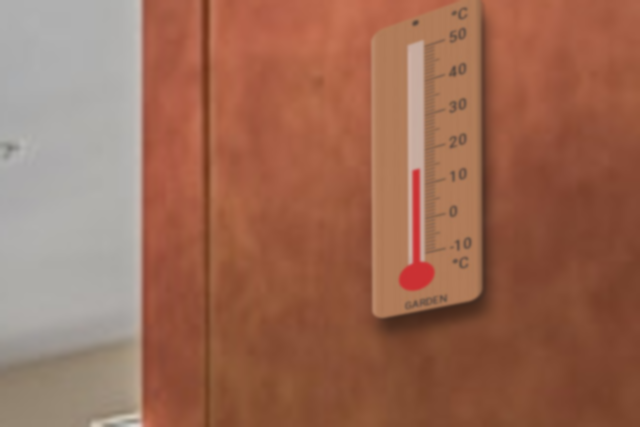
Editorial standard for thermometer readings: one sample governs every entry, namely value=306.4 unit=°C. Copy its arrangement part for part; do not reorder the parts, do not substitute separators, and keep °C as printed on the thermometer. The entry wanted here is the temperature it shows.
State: value=15 unit=°C
